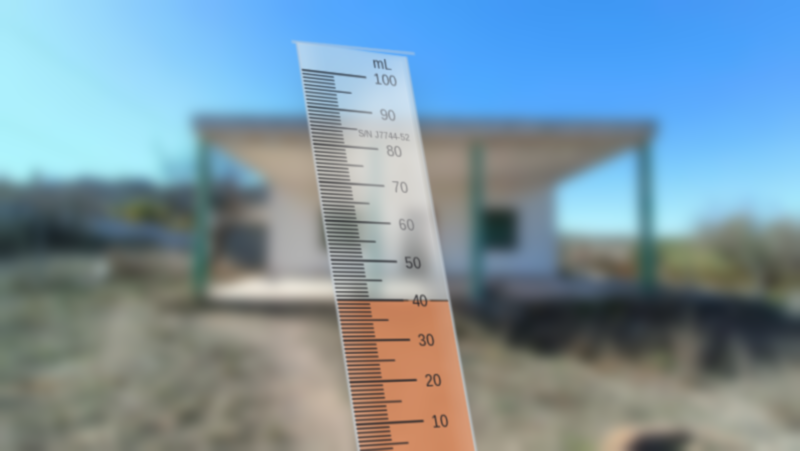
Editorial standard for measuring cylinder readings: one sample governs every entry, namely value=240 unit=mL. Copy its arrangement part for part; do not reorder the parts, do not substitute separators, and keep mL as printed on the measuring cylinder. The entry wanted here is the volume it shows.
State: value=40 unit=mL
